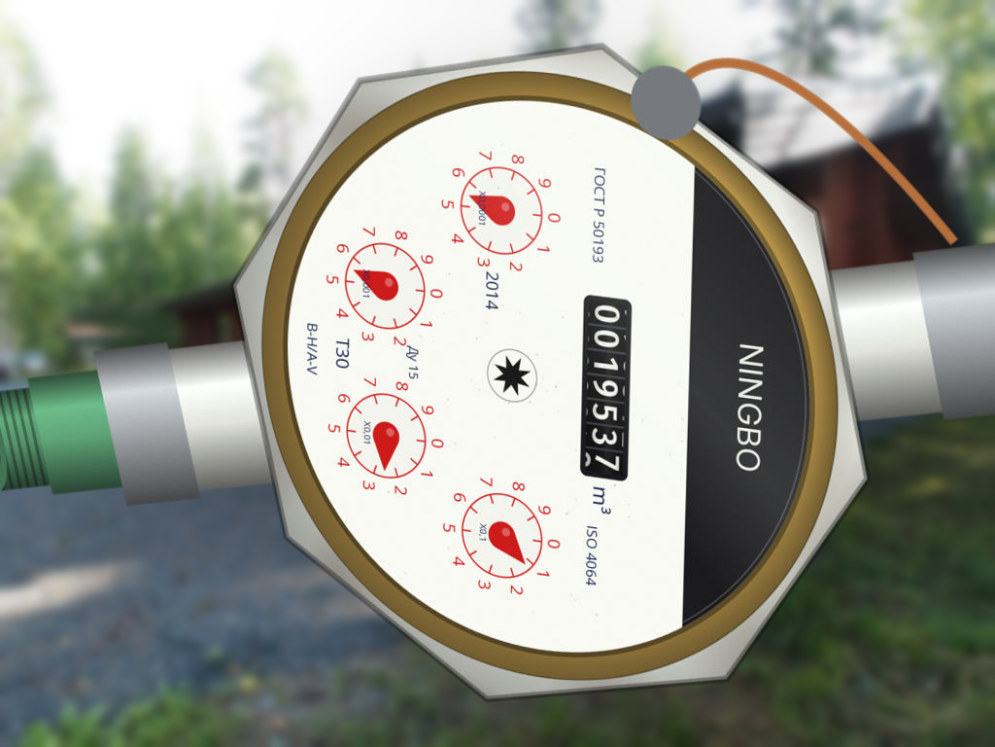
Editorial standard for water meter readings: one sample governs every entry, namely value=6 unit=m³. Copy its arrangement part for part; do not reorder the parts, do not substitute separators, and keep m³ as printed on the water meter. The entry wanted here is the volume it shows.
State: value=19537.1255 unit=m³
